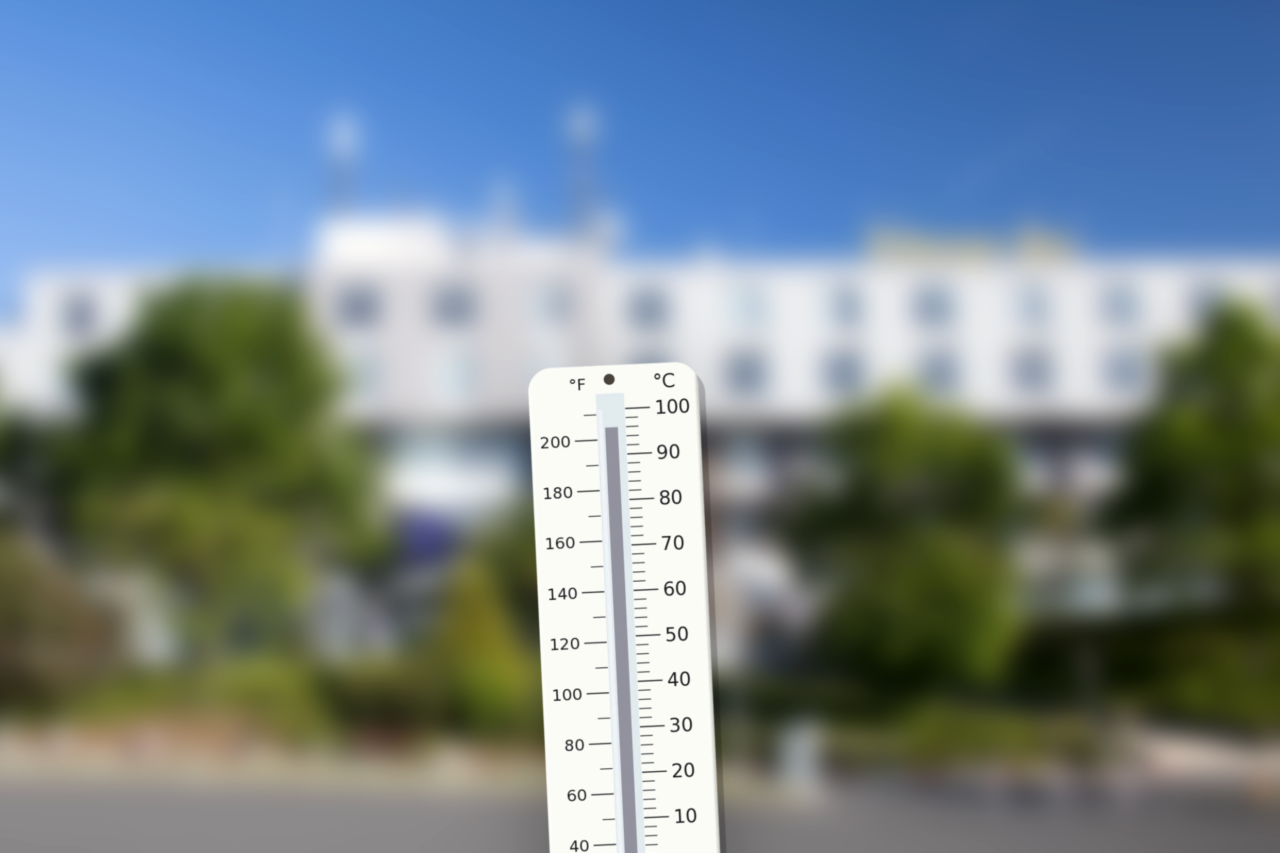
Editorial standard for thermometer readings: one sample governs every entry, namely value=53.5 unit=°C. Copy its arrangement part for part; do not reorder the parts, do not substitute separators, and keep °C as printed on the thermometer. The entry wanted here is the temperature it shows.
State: value=96 unit=°C
